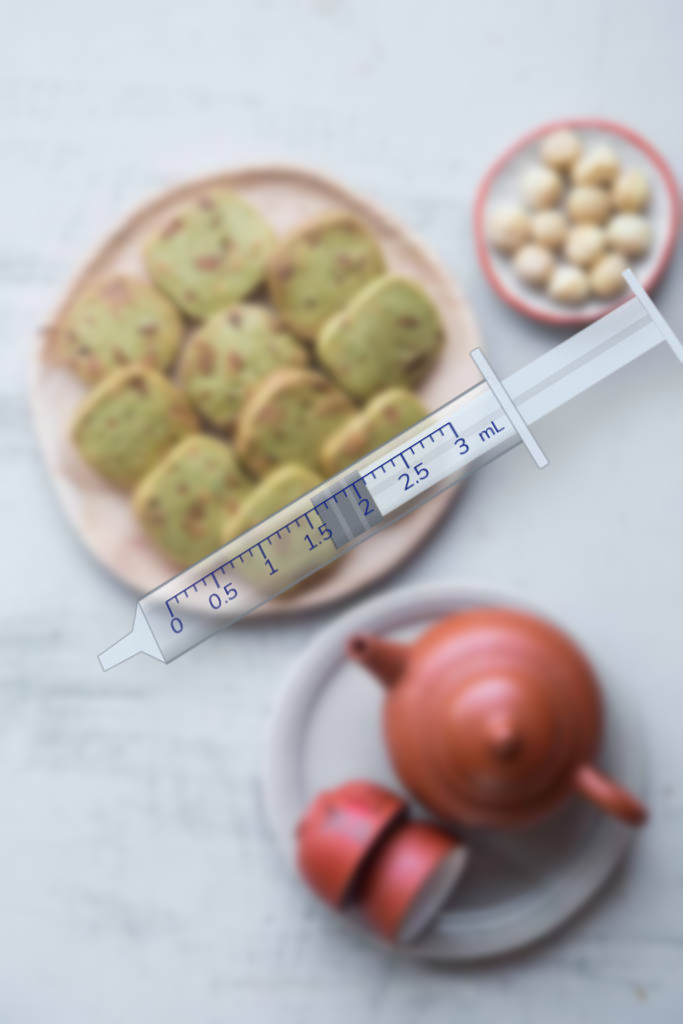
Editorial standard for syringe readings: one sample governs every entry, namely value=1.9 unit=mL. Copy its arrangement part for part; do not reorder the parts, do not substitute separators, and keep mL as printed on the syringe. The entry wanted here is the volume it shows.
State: value=1.6 unit=mL
